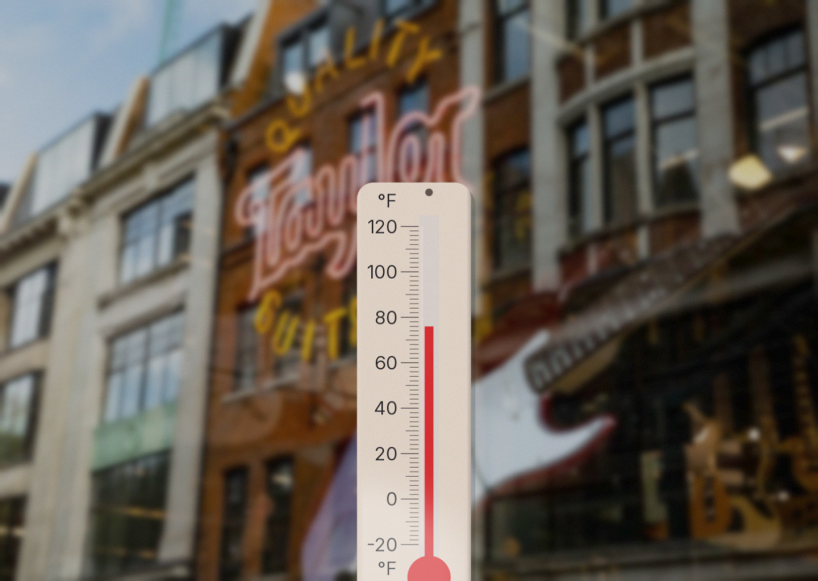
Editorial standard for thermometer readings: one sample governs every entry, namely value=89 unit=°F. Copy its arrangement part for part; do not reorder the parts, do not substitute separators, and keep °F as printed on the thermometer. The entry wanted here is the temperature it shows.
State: value=76 unit=°F
